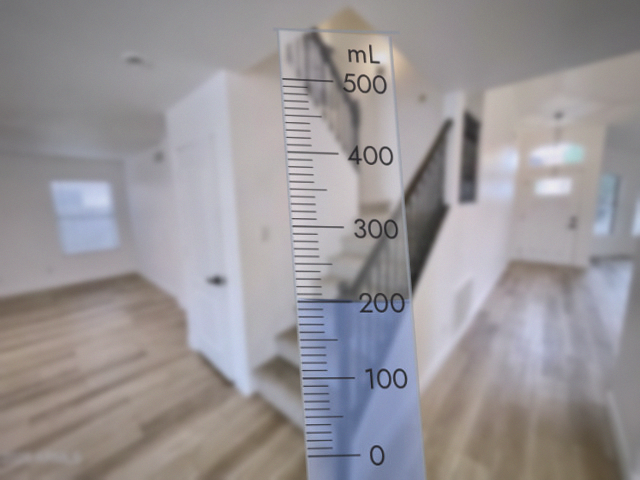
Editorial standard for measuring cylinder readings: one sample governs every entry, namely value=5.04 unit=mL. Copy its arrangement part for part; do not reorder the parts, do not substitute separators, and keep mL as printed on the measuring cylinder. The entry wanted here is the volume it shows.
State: value=200 unit=mL
